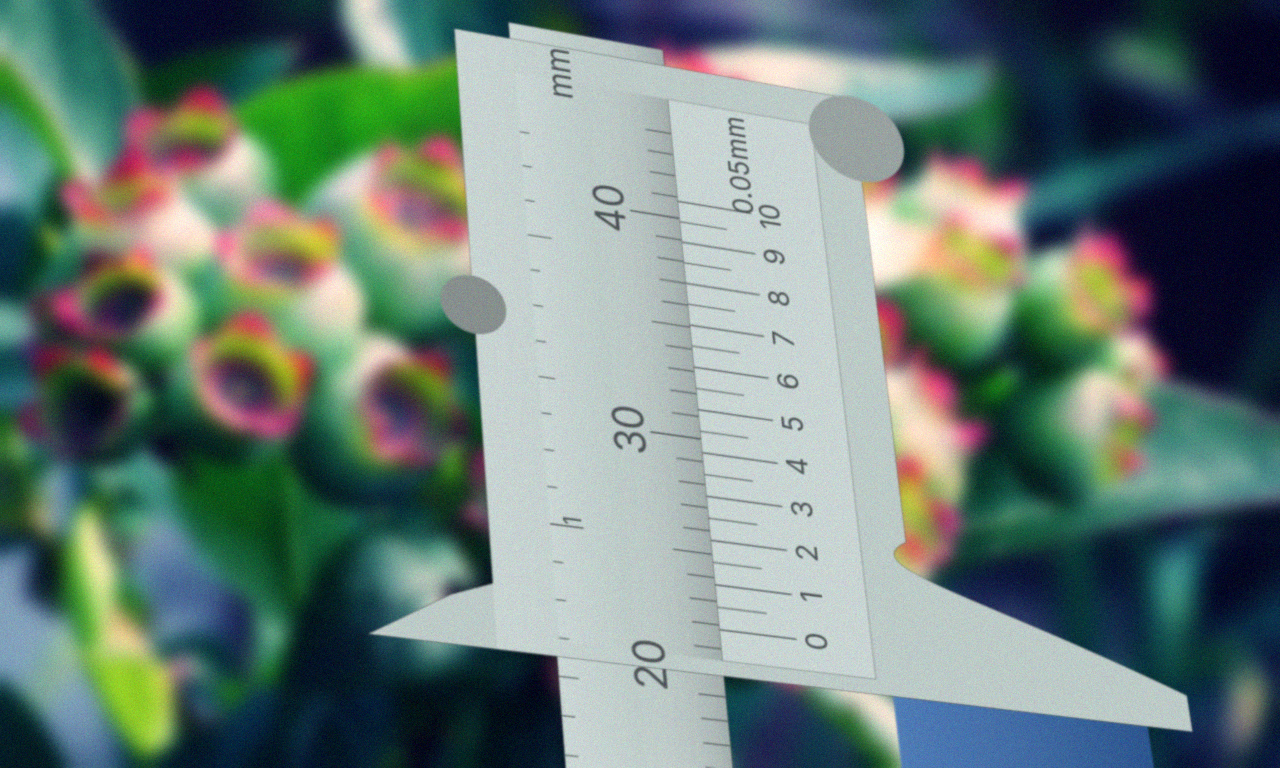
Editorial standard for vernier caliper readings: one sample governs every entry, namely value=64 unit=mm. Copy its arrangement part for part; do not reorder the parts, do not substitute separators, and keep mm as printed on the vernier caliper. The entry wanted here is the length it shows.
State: value=21.8 unit=mm
